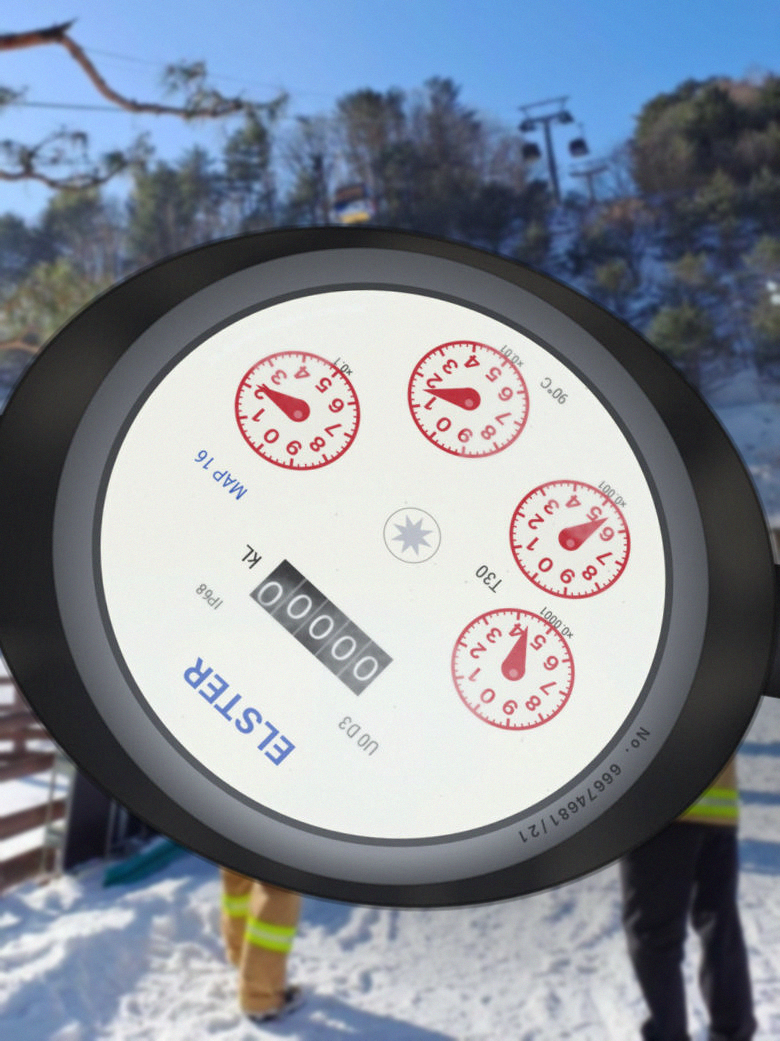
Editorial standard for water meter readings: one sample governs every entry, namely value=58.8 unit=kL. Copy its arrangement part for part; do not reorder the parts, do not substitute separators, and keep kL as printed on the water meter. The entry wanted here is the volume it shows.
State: value=0.2154 unit=kL
